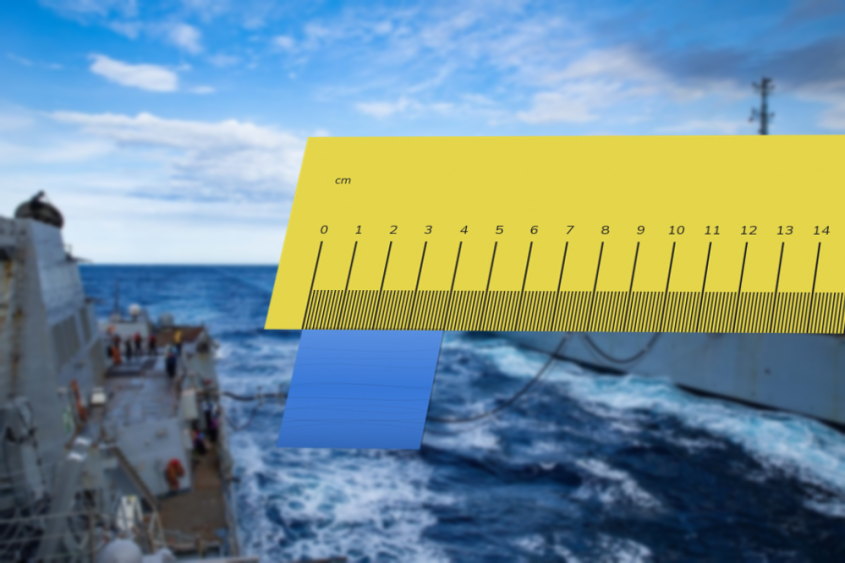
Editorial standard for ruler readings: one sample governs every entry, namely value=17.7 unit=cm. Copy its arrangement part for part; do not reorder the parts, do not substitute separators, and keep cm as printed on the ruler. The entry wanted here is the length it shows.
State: value=4 unit=cm
